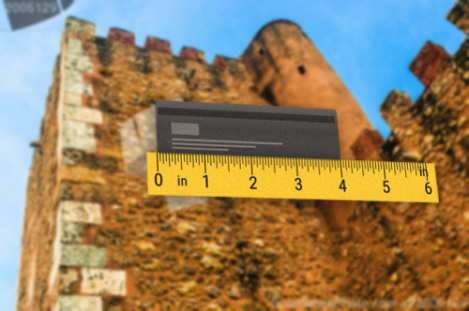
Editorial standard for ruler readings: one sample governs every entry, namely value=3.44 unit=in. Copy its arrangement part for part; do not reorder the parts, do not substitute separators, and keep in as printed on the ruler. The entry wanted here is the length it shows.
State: value=4 unit=in
